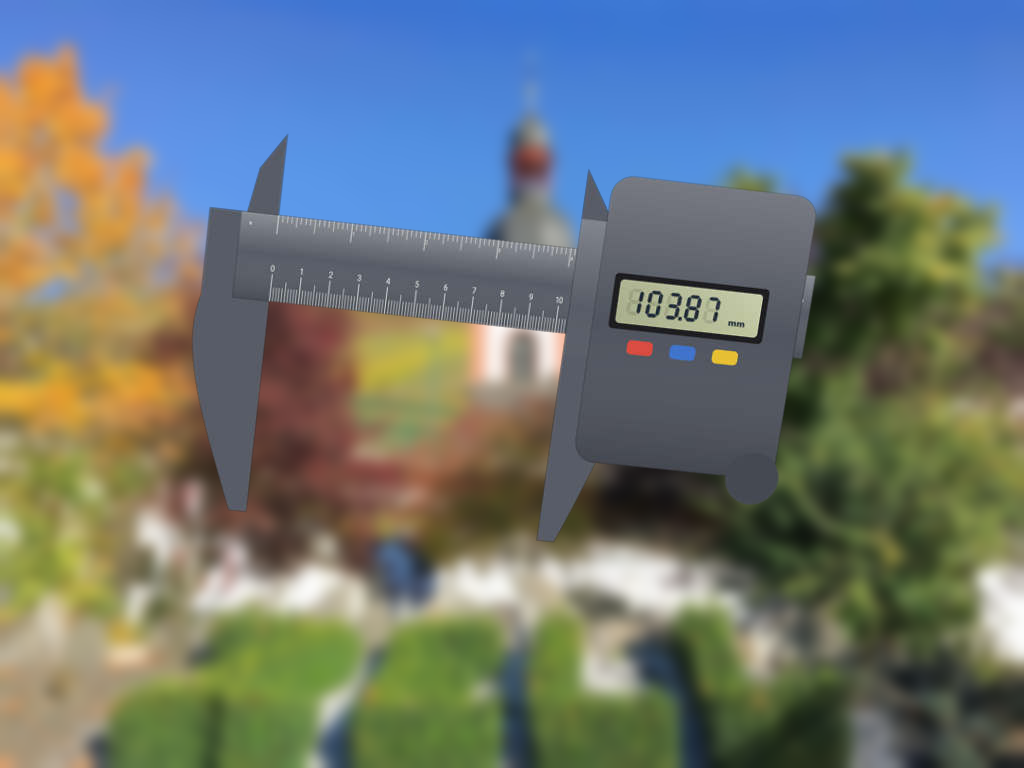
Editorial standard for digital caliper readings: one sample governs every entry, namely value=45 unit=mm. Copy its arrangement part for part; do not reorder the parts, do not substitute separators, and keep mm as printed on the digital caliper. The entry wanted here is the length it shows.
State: value=103.87 unit=mm
